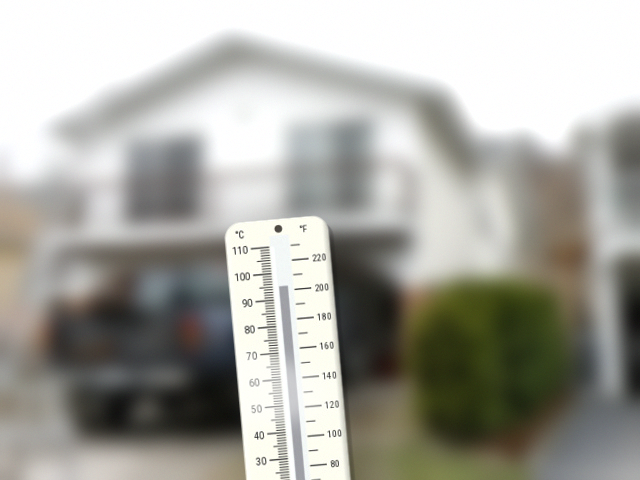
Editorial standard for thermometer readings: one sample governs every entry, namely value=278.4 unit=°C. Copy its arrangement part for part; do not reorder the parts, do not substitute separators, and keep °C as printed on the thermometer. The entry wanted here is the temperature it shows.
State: value=95 unit=°C
